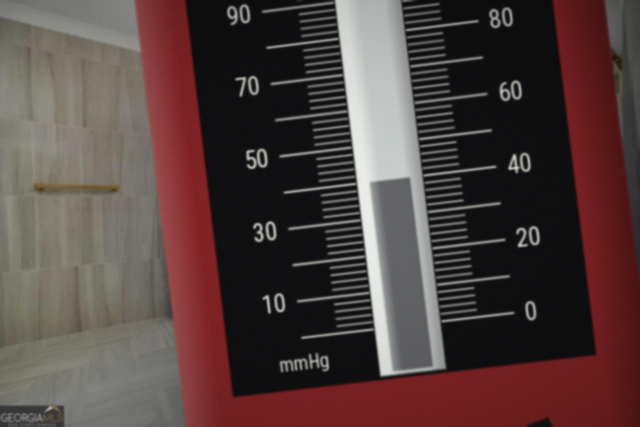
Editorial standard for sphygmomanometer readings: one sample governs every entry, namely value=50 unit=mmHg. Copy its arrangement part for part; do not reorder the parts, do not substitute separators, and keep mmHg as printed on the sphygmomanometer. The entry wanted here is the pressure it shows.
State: value=40 unit=mmHg
